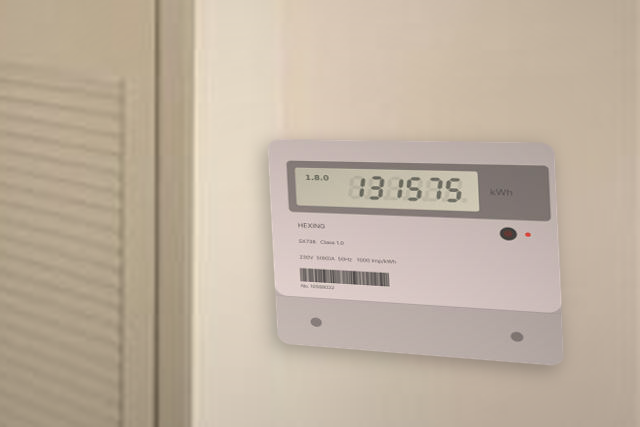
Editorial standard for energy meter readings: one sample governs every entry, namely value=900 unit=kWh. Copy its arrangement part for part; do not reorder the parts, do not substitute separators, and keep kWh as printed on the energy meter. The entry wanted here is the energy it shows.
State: value=131575 unit=kWh
